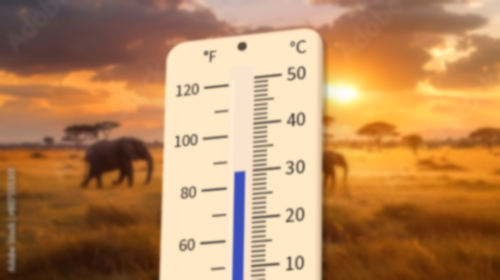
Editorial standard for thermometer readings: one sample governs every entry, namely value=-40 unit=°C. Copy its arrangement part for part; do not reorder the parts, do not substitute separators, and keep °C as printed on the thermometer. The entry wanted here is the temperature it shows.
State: value=30 unit=°C
